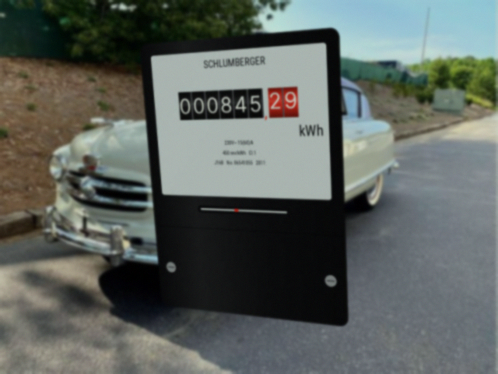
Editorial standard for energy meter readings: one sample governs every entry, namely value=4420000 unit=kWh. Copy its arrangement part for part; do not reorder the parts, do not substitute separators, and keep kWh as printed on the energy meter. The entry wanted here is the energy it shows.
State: value=845.29 unit=kWh
